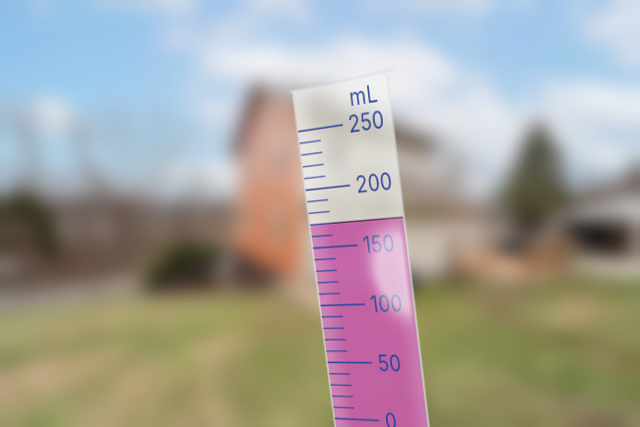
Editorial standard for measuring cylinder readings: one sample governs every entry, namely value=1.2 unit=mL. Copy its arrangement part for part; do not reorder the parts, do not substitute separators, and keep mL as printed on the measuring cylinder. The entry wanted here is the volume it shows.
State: value=170 unit=mL
